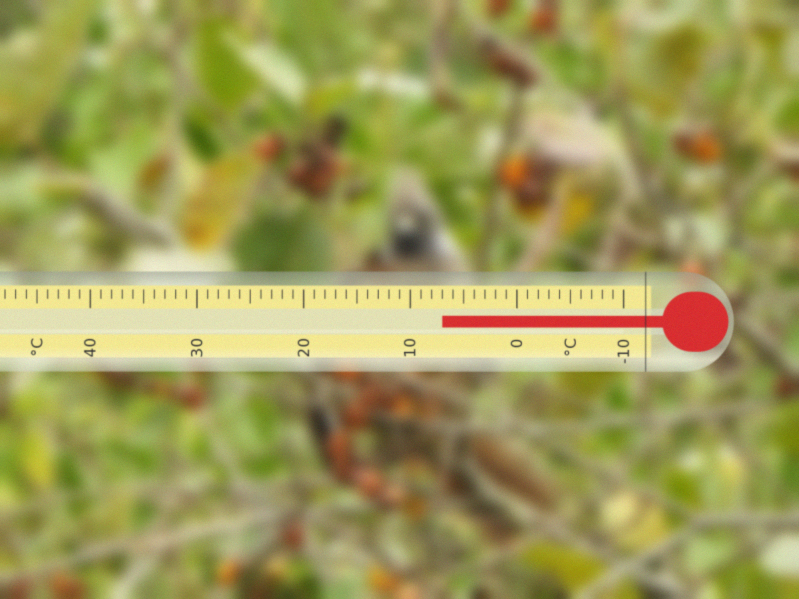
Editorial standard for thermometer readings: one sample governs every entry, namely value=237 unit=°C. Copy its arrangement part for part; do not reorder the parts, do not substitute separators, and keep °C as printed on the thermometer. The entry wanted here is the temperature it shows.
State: value=7 unit=°C
